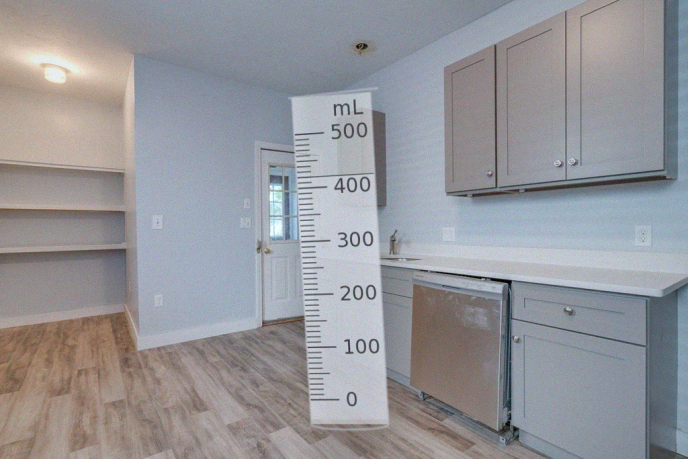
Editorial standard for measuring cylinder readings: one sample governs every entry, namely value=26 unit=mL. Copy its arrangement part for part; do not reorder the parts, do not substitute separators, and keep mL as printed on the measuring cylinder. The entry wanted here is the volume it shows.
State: value=420 unit=mL
